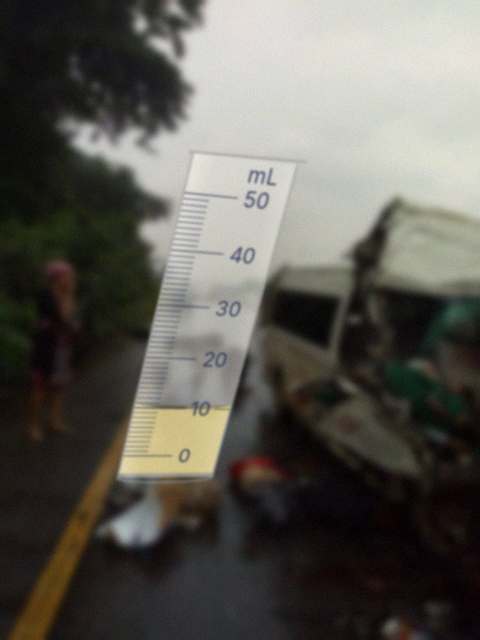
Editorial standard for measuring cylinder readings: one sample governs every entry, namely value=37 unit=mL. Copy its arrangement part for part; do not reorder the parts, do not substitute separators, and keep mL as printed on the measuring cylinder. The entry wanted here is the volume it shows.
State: value=10 unit=mL
